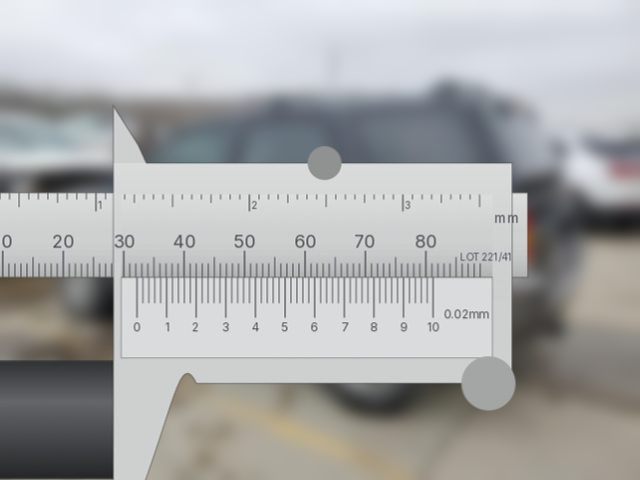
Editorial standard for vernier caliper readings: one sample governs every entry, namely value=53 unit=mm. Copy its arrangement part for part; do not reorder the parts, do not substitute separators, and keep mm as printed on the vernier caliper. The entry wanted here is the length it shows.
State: value=32.2 unit=mm
